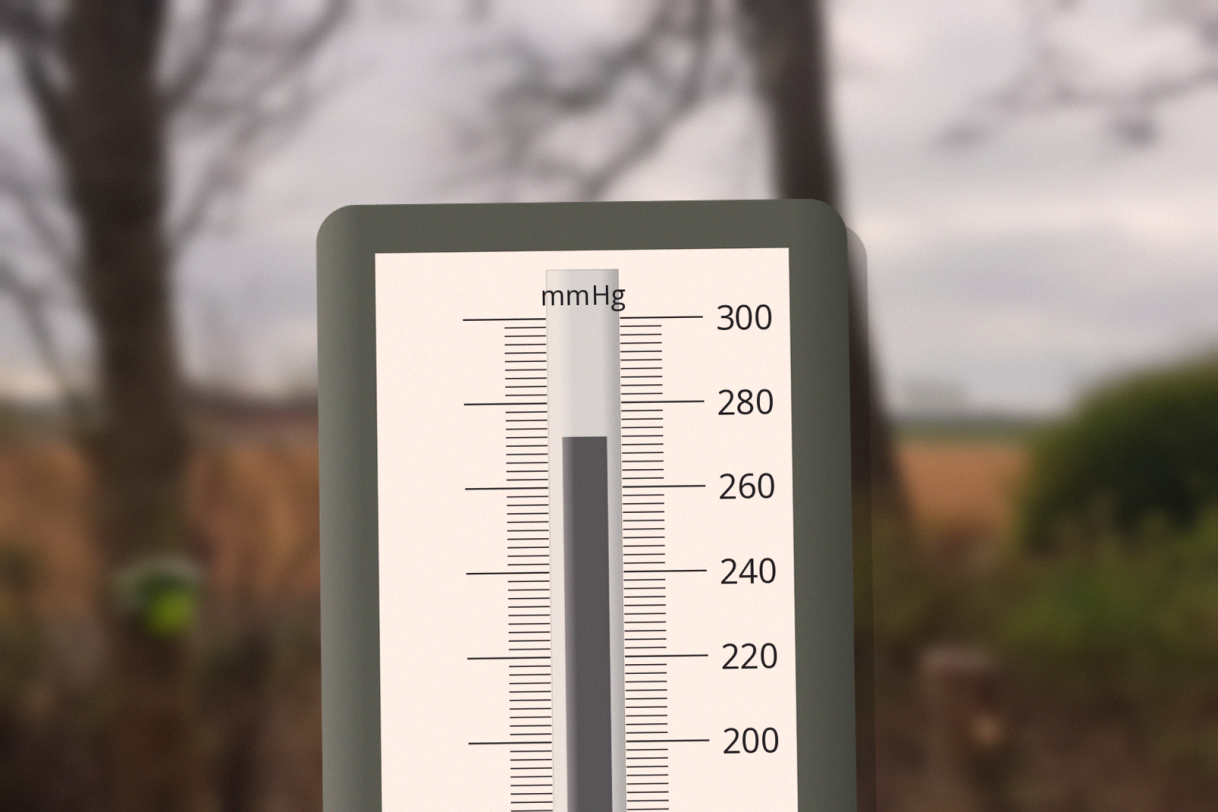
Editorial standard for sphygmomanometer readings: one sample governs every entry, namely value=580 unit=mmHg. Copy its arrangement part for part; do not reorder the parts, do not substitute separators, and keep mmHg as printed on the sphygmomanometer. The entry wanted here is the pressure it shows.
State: value=272 unit=mmHg
